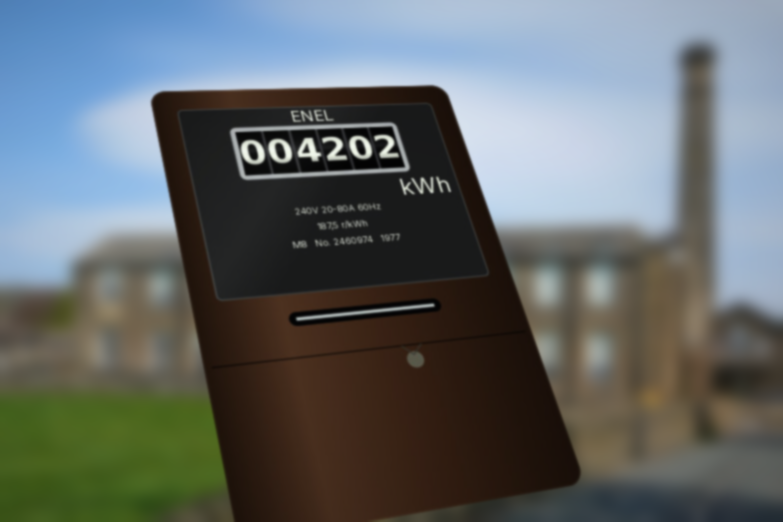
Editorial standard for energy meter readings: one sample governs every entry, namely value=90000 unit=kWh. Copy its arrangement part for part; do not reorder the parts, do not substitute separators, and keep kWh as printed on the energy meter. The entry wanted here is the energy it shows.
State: value=4202 unit=kWh
